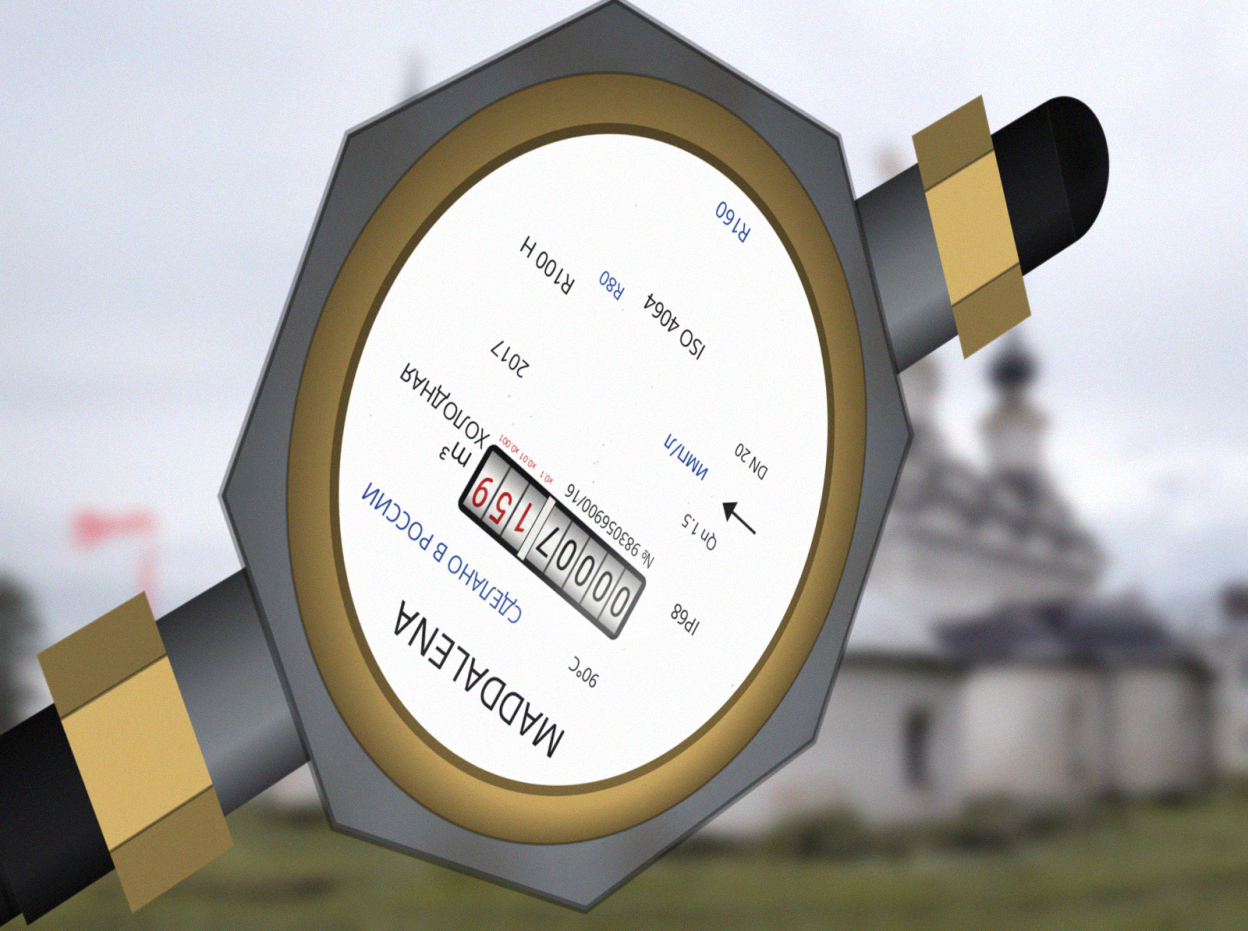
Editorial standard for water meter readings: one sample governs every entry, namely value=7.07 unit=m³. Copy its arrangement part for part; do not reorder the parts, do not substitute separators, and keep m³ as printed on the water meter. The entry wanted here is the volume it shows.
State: value=7.159 unit=m³
